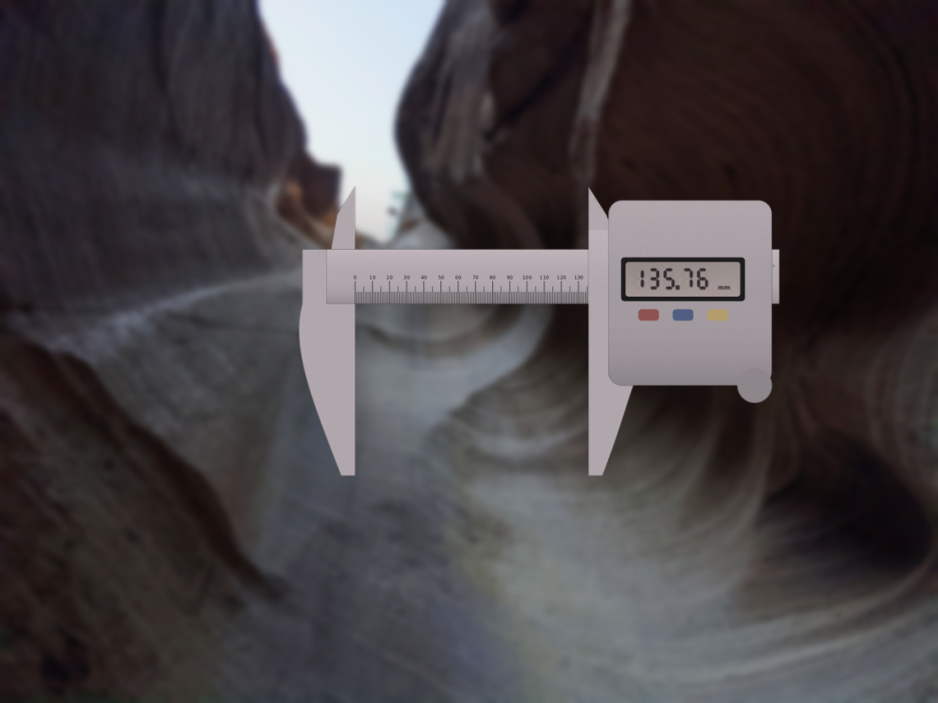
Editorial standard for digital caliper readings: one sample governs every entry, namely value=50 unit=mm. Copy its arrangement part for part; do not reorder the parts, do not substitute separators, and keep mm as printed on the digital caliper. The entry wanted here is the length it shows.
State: value=135.76 unit=mm
